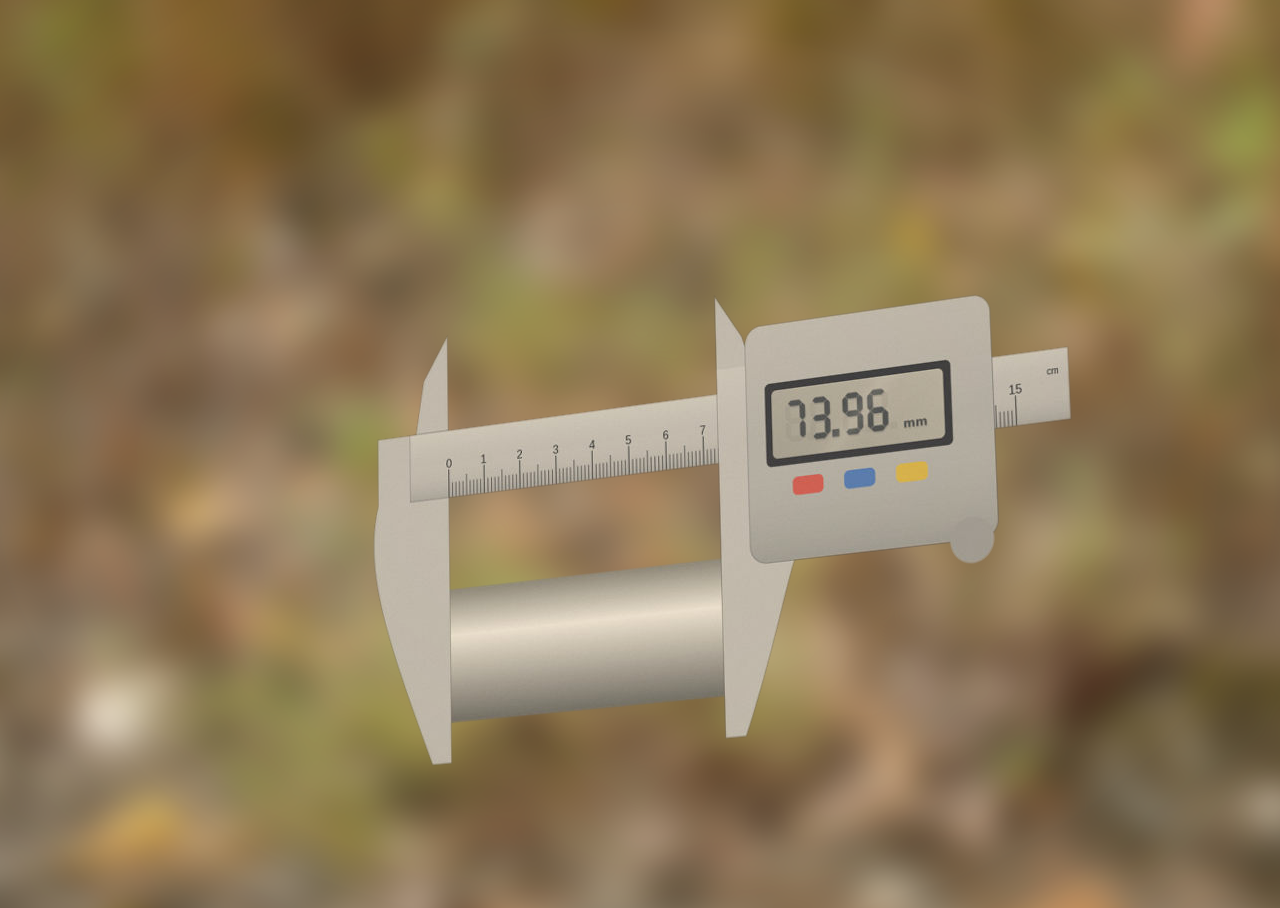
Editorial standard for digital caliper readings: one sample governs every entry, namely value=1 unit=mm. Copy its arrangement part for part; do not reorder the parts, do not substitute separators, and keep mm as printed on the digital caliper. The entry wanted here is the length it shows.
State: value=73.96 unit=mm
